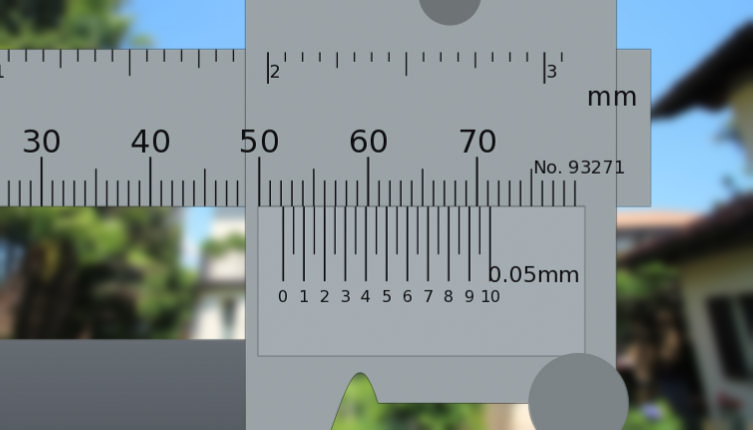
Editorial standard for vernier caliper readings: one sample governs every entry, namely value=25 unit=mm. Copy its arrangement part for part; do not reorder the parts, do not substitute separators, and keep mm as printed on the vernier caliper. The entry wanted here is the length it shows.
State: value=52.2 unit=mm
